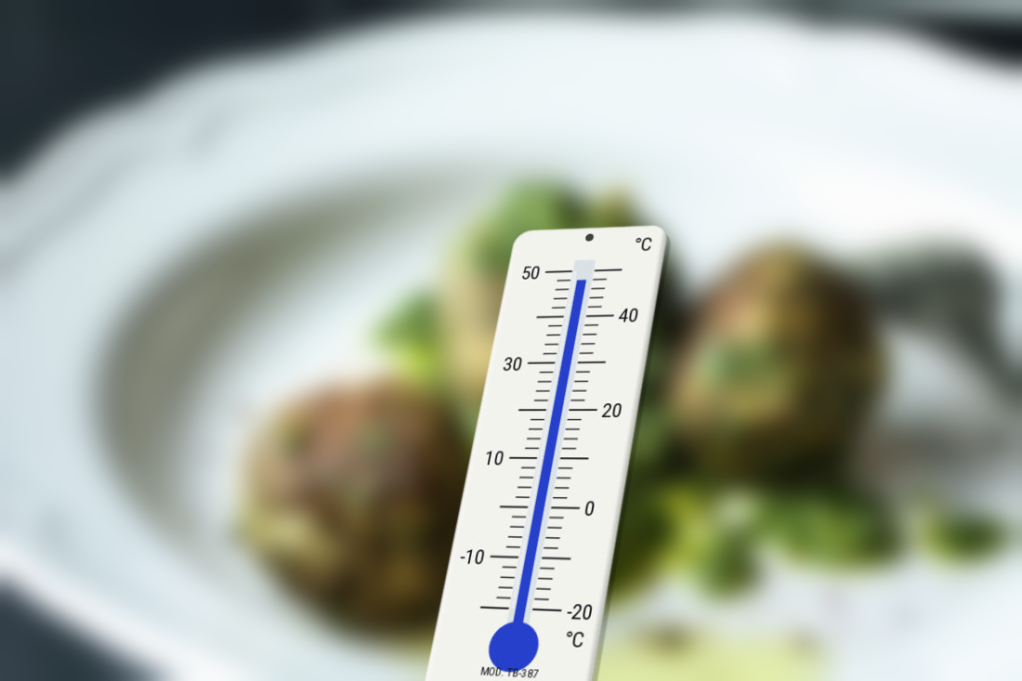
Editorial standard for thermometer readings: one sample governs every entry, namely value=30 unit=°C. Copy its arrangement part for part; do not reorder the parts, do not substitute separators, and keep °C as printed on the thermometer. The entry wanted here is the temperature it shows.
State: value=48 unit=°C
